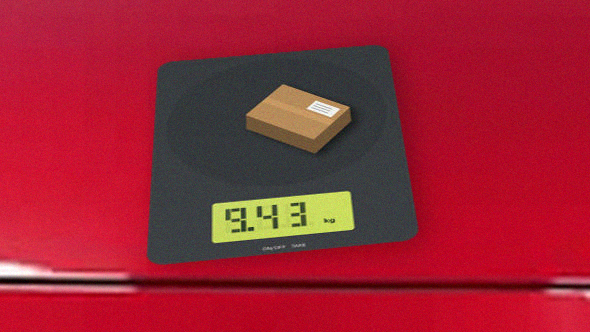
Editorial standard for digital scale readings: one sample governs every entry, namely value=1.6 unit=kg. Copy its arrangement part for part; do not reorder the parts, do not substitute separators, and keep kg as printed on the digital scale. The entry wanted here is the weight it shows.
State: value=9.43 unit=kg
